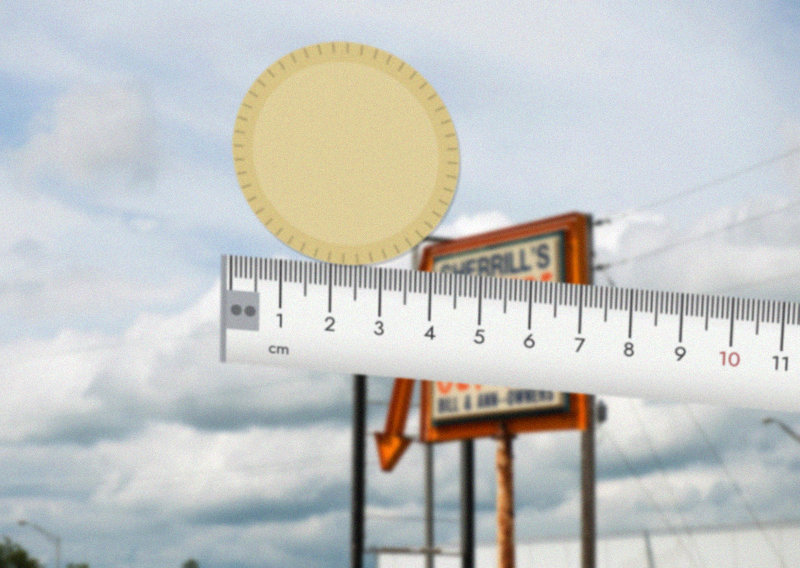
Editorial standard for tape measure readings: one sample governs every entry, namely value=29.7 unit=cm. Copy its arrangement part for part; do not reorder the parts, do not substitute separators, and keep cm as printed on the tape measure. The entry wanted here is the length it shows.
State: value=4.5 unit=cm
